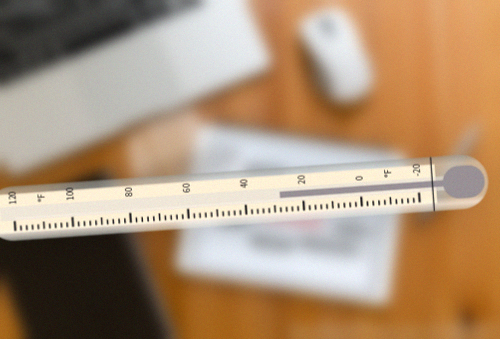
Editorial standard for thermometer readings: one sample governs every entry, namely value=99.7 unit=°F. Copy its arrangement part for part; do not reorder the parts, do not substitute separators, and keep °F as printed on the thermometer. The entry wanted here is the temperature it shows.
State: value=28 unit=°F
